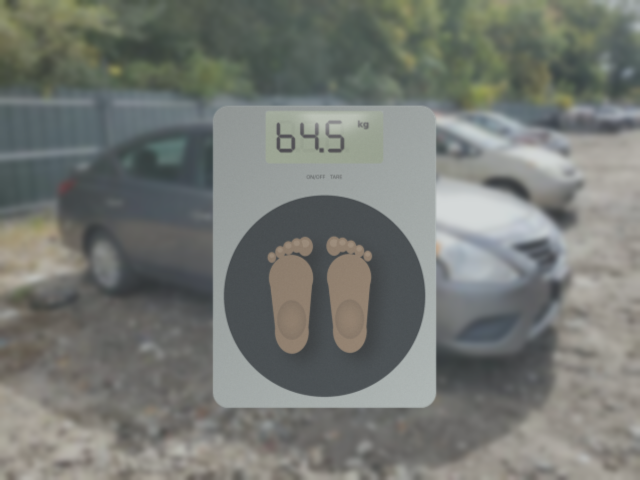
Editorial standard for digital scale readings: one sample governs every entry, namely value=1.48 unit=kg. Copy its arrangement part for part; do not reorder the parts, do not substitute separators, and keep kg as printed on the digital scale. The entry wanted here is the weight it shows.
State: value=64.5 unit=kg
